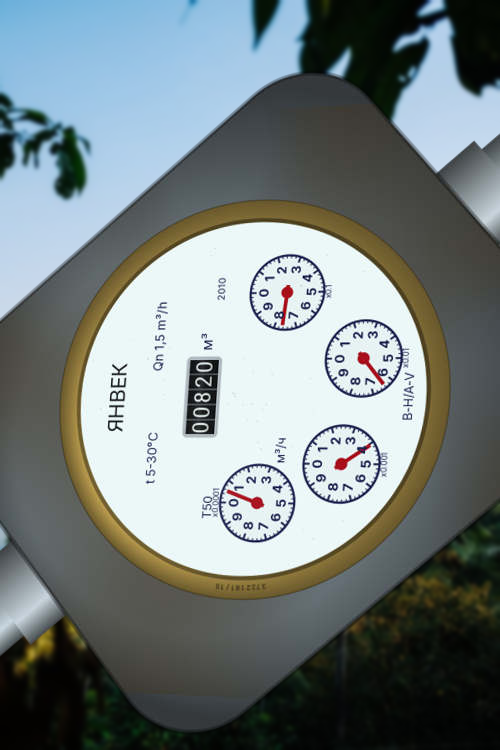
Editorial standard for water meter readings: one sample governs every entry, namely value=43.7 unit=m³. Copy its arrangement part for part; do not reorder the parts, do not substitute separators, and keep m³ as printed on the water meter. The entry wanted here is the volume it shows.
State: value=820.7640 unit=m³
